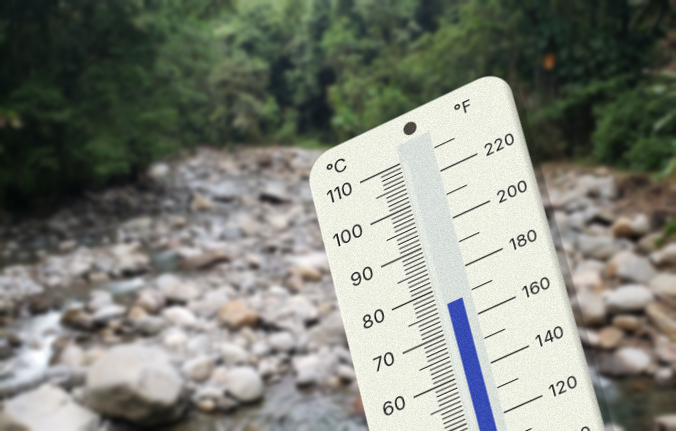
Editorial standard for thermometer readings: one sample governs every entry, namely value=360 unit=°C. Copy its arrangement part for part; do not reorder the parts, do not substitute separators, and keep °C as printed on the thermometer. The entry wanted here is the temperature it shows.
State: value=76 unit=°C
